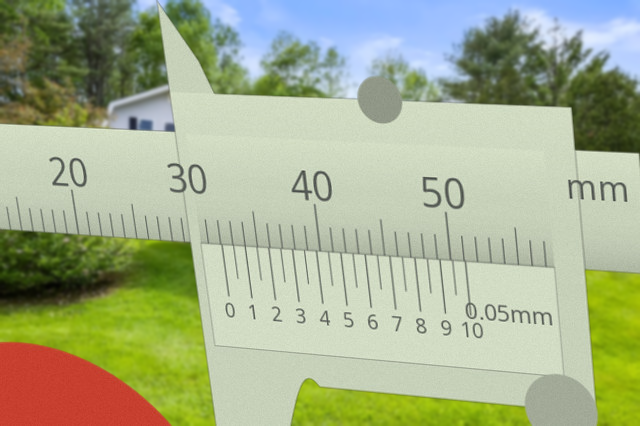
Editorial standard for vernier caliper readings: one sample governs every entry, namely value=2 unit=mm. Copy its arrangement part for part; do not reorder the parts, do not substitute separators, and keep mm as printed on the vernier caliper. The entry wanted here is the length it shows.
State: value=32.1 unit=mm
